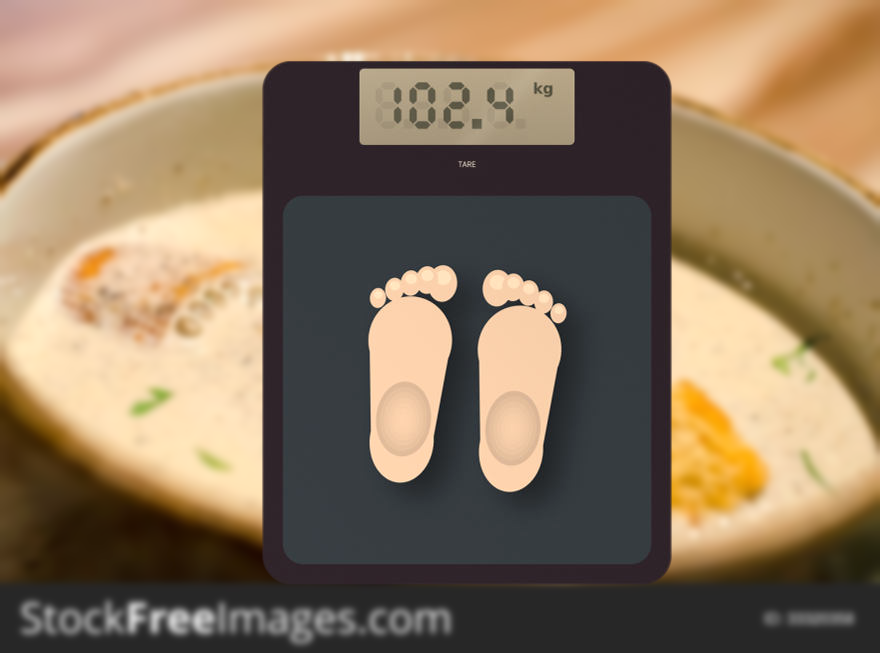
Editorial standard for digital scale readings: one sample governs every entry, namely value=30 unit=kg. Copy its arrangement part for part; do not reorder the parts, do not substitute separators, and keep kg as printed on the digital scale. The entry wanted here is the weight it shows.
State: value=102.4 unit=kg
